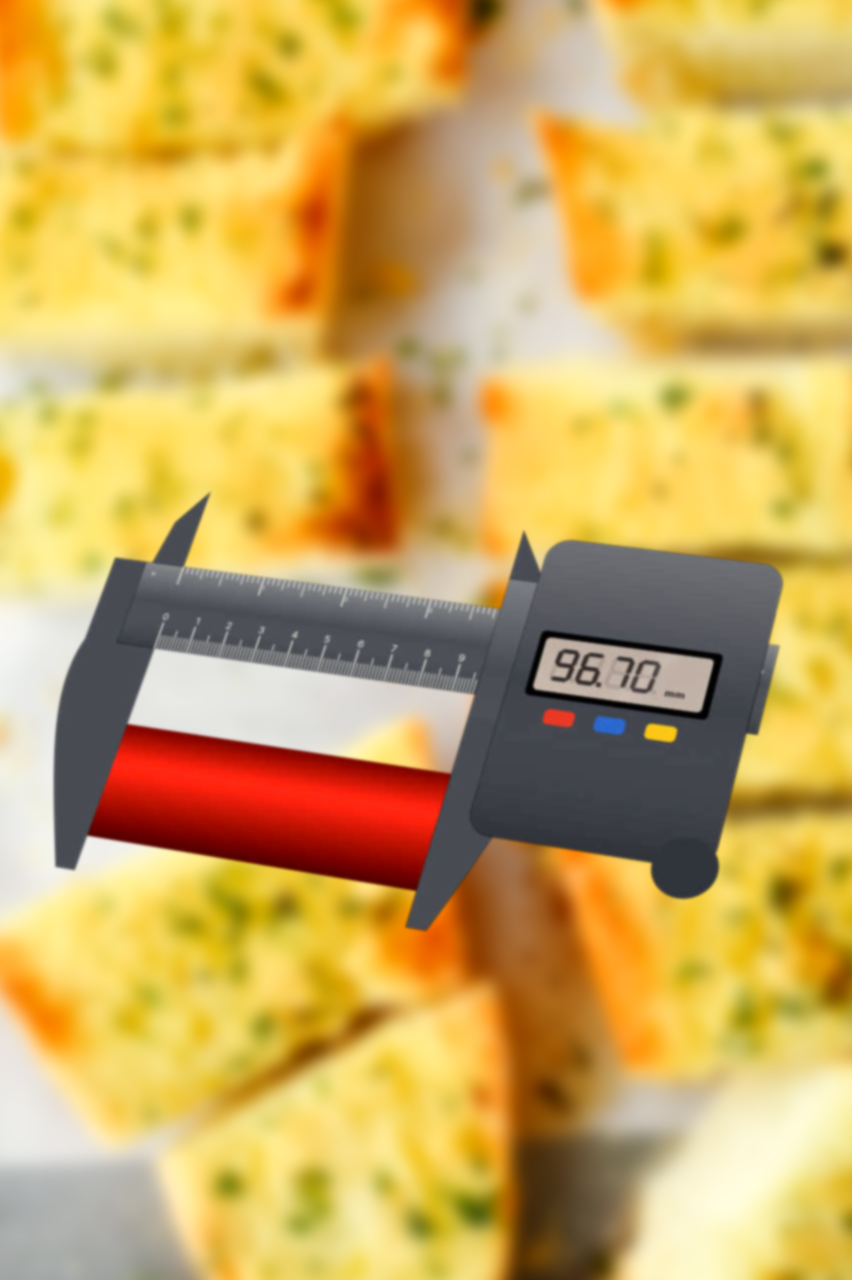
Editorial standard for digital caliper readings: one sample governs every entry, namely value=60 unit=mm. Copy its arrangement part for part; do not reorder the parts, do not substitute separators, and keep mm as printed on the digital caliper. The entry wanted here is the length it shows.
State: value=96.70 unit=mm
